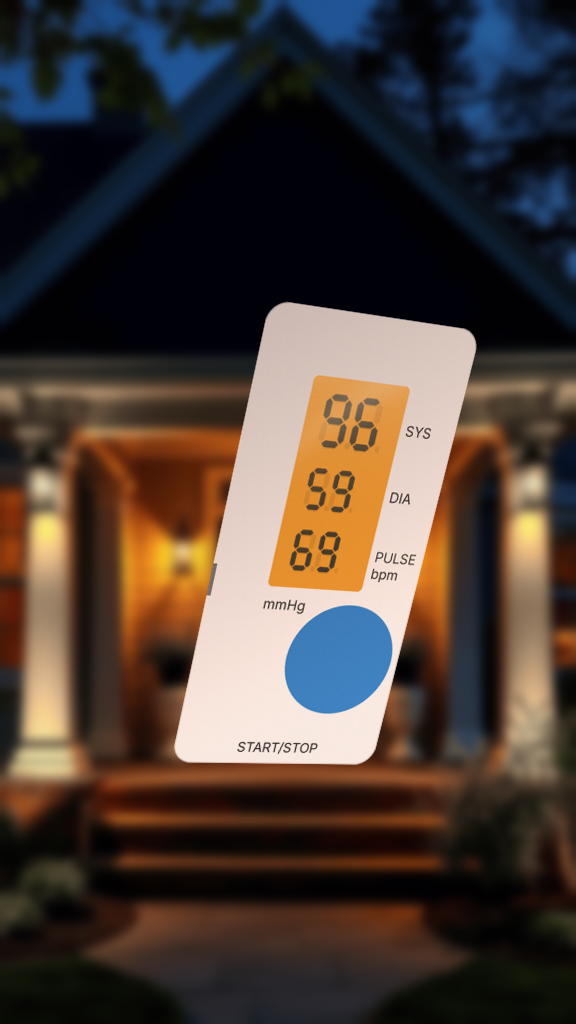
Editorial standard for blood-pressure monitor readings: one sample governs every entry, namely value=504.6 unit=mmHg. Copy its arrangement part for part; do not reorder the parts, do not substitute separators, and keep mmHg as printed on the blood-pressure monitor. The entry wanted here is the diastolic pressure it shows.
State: value=59 unit=mmHg
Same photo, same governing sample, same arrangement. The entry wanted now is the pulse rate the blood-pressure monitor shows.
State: value=69 unit=bpm
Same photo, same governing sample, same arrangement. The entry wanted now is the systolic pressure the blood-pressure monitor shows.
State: value=96 unit=mmHg
